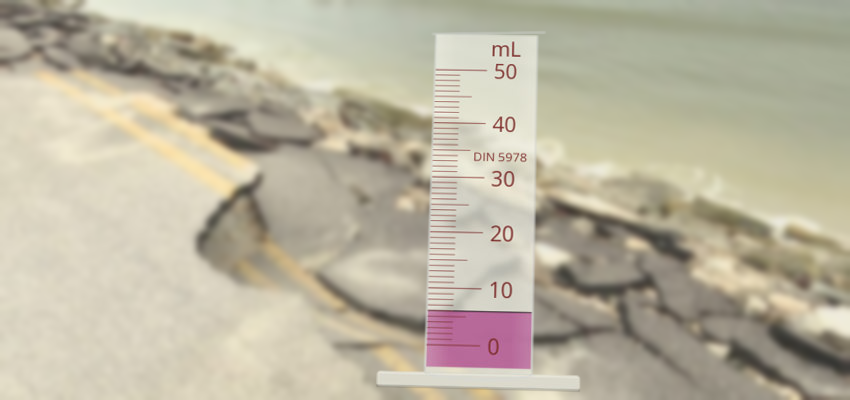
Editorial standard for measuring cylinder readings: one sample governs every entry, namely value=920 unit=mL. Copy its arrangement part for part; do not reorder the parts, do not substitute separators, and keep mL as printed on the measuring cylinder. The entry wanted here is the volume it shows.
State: value=6 unit=mL
